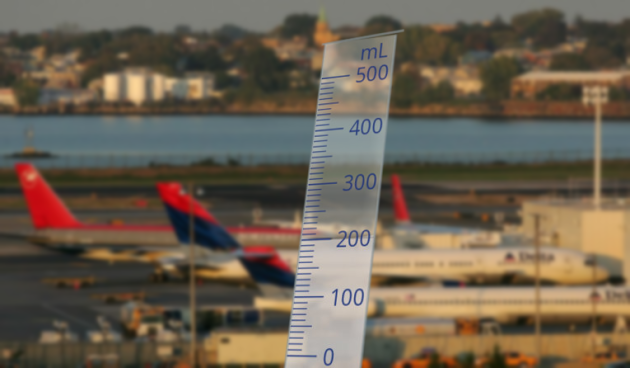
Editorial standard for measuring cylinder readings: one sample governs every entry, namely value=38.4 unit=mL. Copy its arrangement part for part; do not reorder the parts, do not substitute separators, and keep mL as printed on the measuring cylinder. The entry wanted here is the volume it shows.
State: value=200 unit=mL
